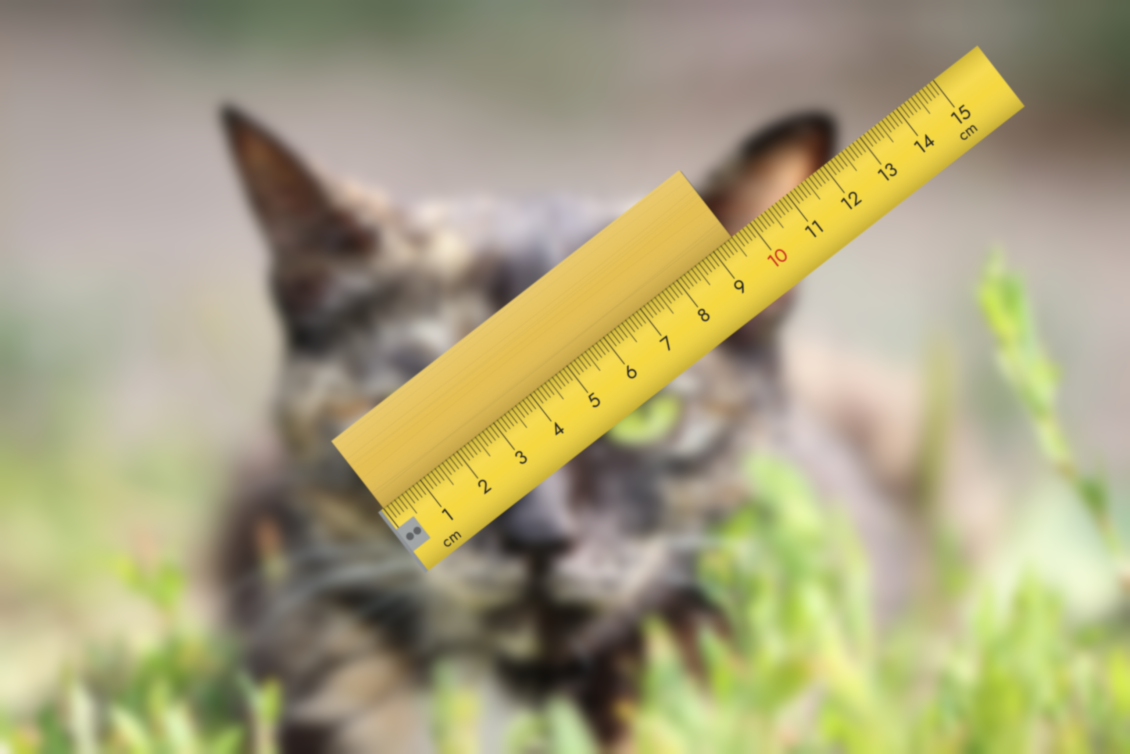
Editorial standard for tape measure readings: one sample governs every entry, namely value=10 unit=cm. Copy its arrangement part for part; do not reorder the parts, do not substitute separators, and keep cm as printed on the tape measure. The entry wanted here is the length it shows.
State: value=9.5 unit=cm
